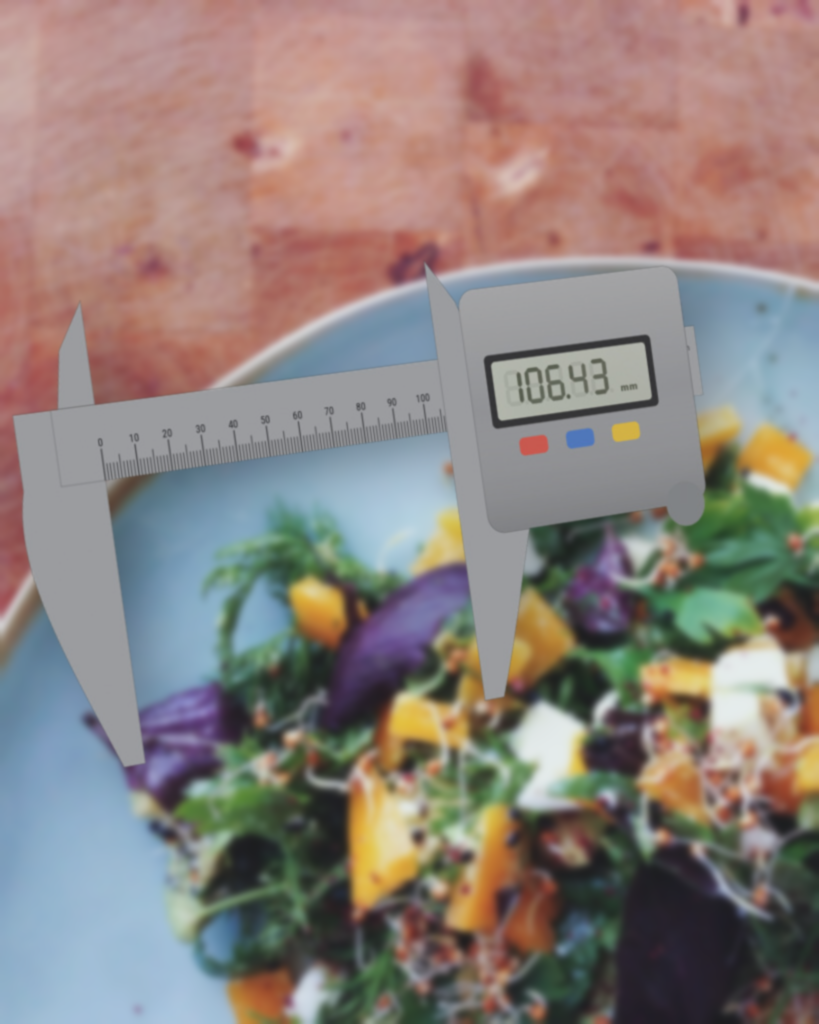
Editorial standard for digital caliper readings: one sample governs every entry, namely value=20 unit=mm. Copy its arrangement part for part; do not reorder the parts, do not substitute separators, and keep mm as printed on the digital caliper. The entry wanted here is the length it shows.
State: value=106.43 unit=mm
